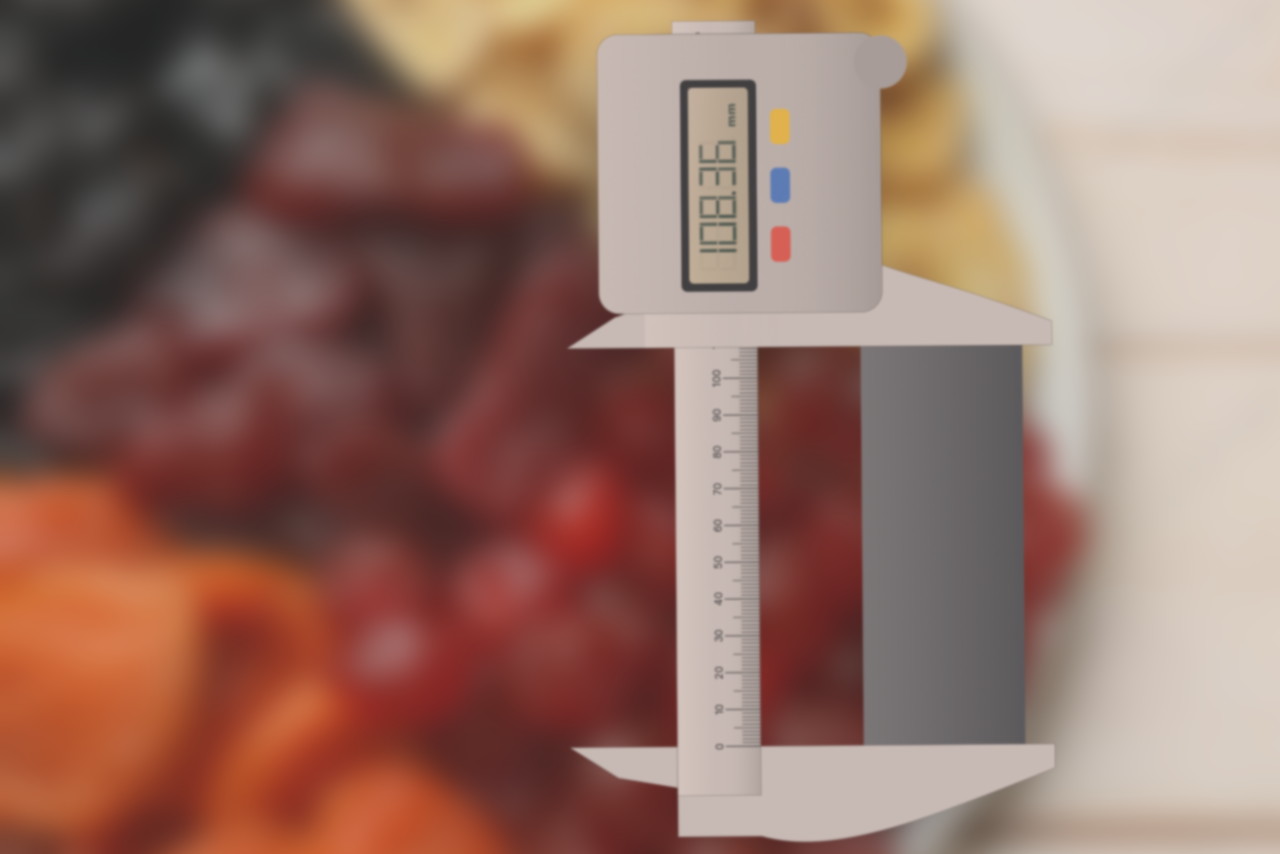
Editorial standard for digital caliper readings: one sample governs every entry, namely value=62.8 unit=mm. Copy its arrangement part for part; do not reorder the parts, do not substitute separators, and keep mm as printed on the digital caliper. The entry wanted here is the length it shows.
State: value=108.36 unit=mm
